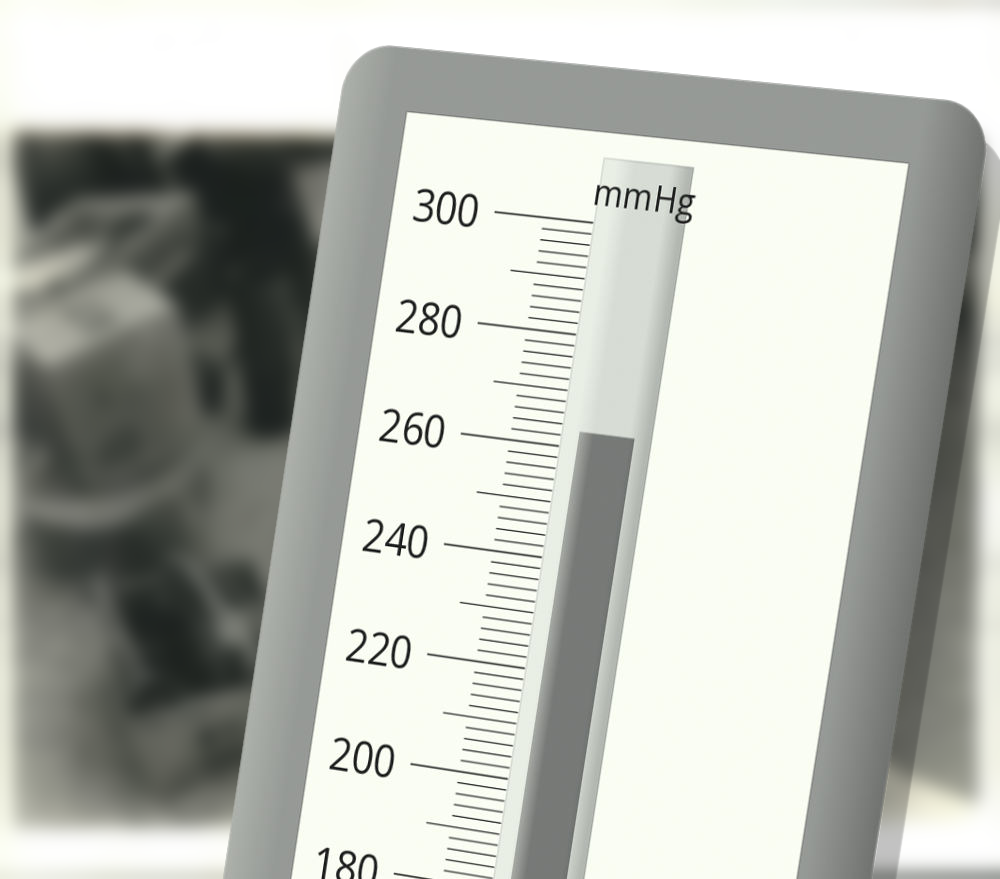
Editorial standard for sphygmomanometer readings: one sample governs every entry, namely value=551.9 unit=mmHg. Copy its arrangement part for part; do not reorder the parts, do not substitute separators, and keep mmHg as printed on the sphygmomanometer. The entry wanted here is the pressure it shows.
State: value=263 unit=mmHg
